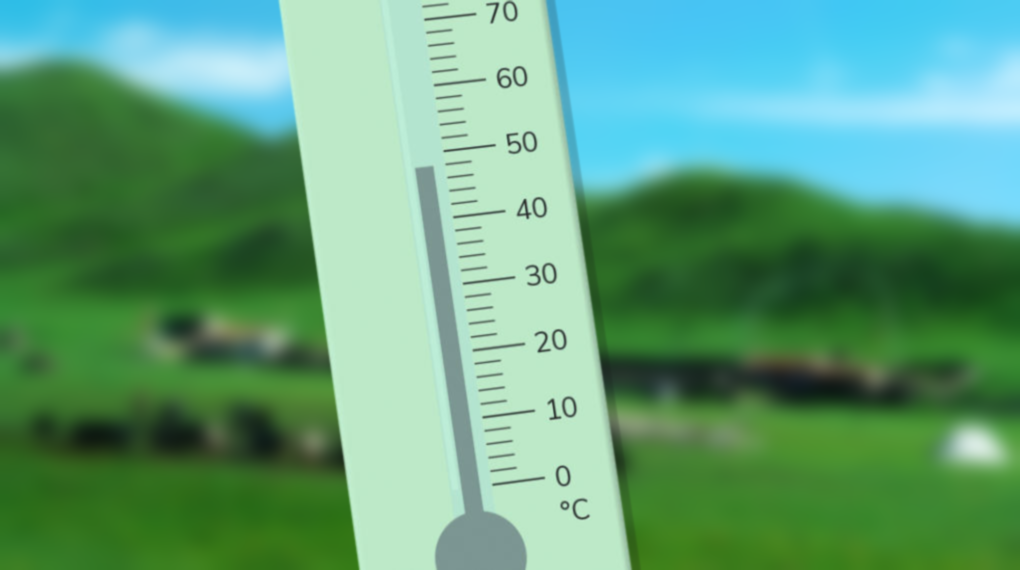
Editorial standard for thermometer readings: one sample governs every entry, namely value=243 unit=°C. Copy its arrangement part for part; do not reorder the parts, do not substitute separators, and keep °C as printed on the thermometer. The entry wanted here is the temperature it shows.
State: value=48 unit=°C
